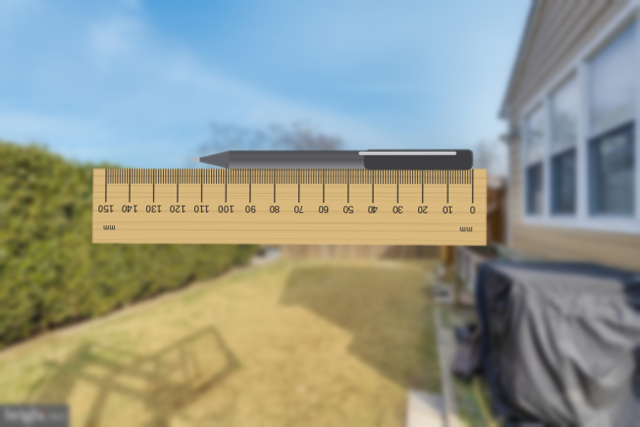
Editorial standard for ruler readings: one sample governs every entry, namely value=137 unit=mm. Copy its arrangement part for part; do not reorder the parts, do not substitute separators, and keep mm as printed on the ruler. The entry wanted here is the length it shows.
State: value=115 unit=mm
